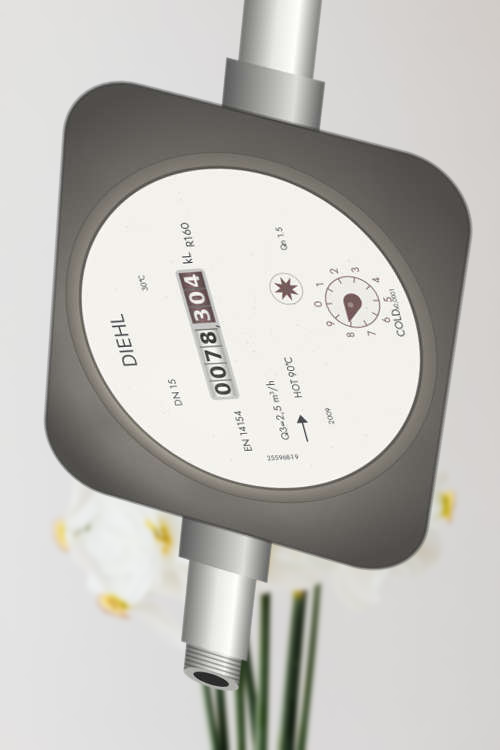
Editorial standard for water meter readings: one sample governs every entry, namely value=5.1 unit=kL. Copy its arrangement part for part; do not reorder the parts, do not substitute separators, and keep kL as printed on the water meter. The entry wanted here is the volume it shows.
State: value=78.3048 unit=kL
